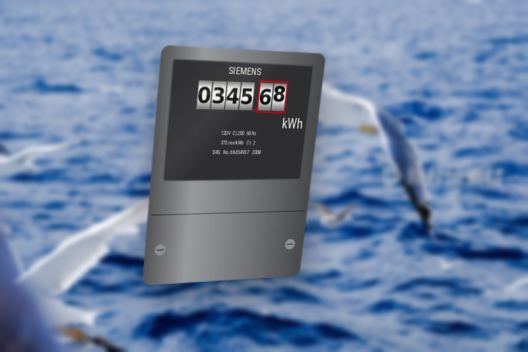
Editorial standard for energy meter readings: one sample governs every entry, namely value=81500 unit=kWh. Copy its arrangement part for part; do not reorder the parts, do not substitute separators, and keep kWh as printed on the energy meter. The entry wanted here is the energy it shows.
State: value=345.68 unit=kWh
